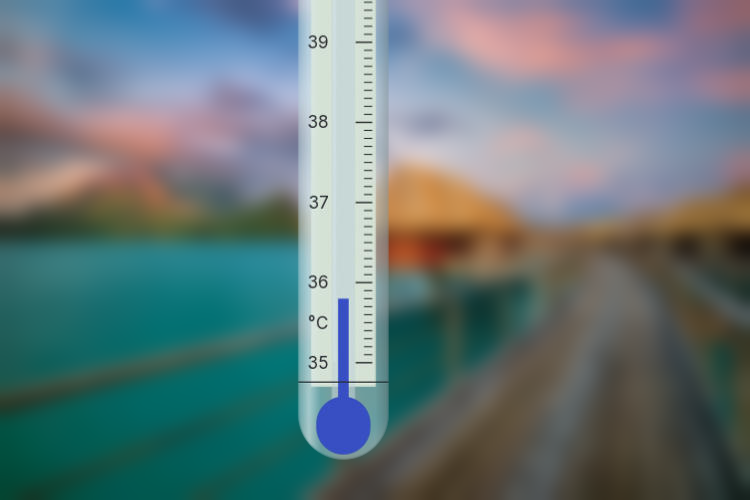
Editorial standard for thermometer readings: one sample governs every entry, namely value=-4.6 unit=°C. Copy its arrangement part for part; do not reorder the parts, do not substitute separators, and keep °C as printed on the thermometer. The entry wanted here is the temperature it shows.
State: value=35.8 unit=°C
